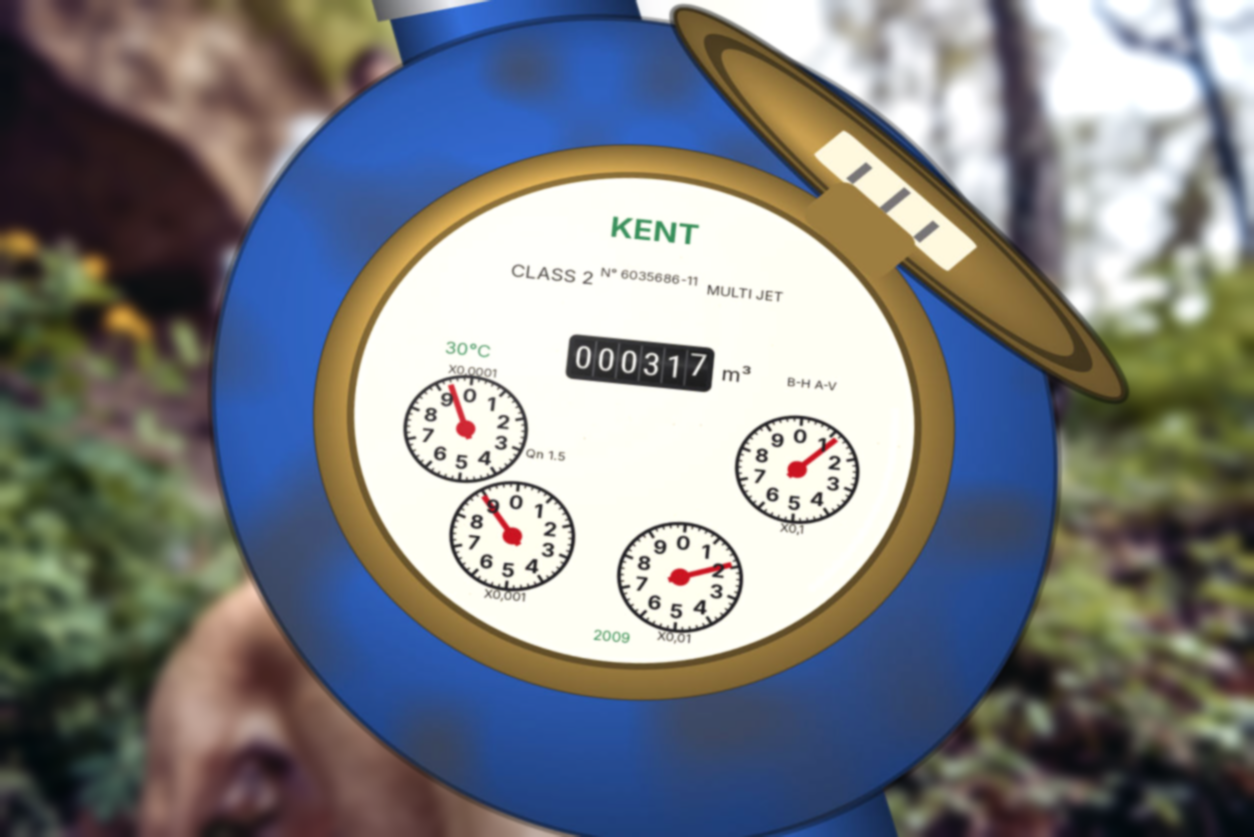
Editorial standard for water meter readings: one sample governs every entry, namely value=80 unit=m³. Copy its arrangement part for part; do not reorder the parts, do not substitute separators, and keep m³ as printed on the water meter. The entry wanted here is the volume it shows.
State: value=317.1189 unit=m³
